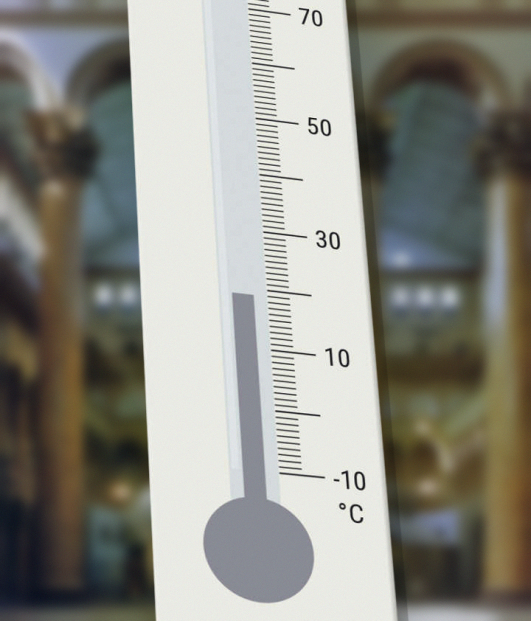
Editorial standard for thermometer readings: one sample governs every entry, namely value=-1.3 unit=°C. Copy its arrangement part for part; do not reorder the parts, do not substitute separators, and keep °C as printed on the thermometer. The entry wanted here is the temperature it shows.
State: value=19 unit=°C
